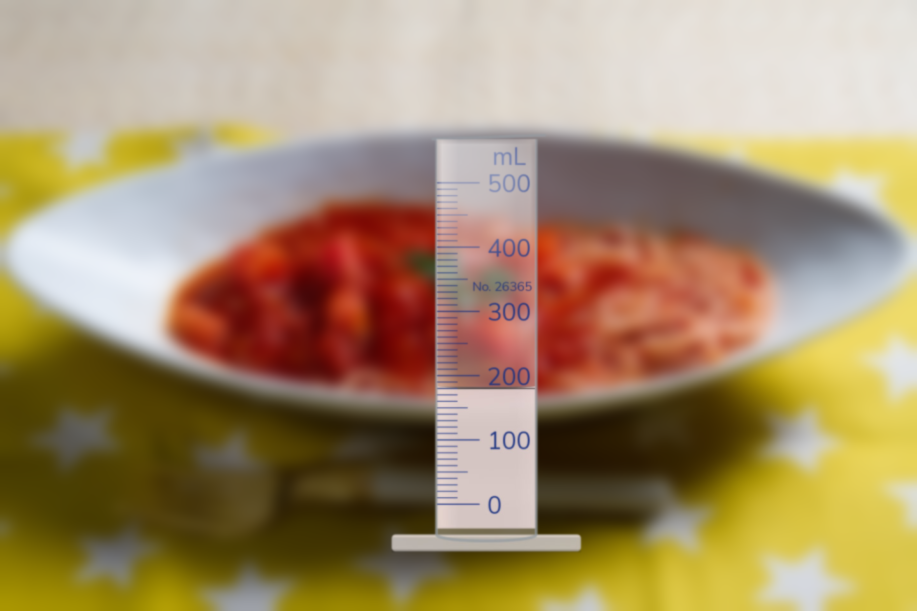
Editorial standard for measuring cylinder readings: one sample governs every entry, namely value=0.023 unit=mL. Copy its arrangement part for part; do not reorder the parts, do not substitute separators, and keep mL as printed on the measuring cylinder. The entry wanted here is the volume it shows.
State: value=180 unit=mL
